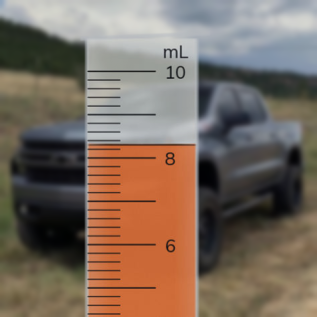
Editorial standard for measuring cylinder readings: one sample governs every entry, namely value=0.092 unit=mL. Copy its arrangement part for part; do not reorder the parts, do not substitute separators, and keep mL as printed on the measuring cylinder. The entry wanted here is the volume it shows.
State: value=8.3 unit=mL
